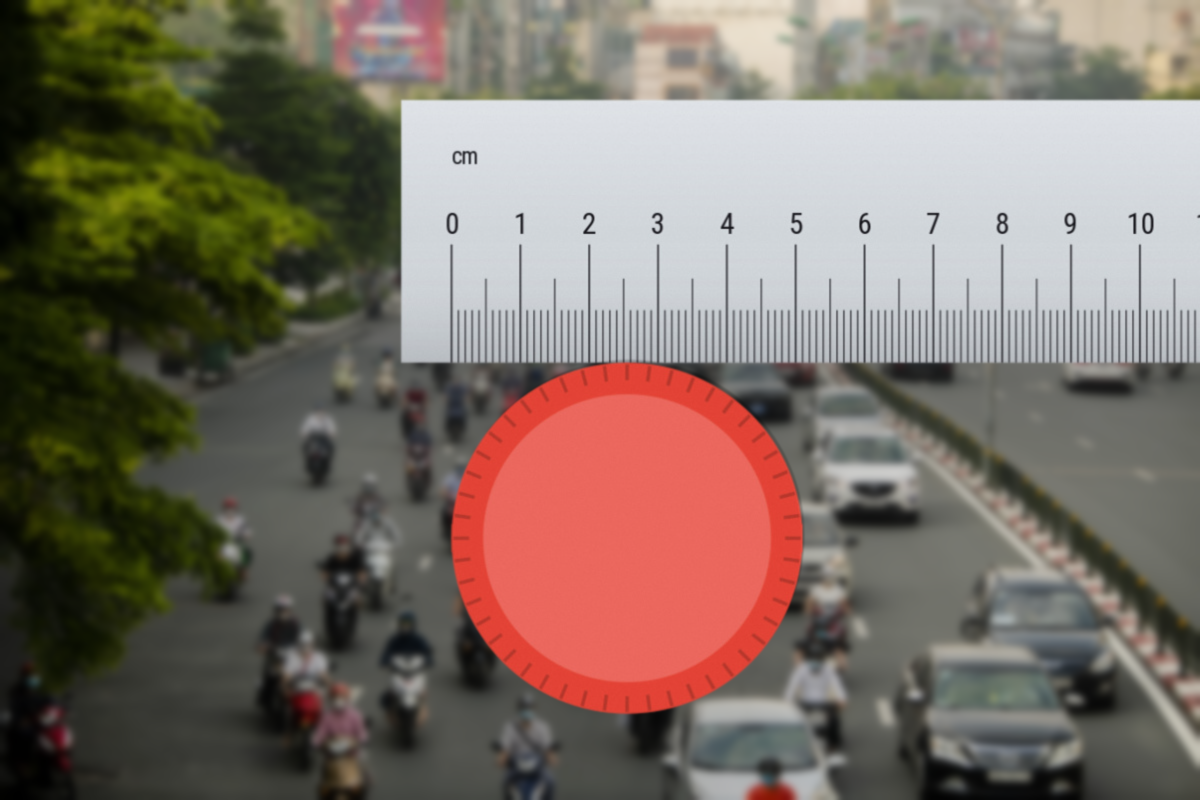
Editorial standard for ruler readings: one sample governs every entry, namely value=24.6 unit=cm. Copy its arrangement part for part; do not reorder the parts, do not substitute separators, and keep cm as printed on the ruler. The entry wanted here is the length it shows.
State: value=5.1 unit=cm
